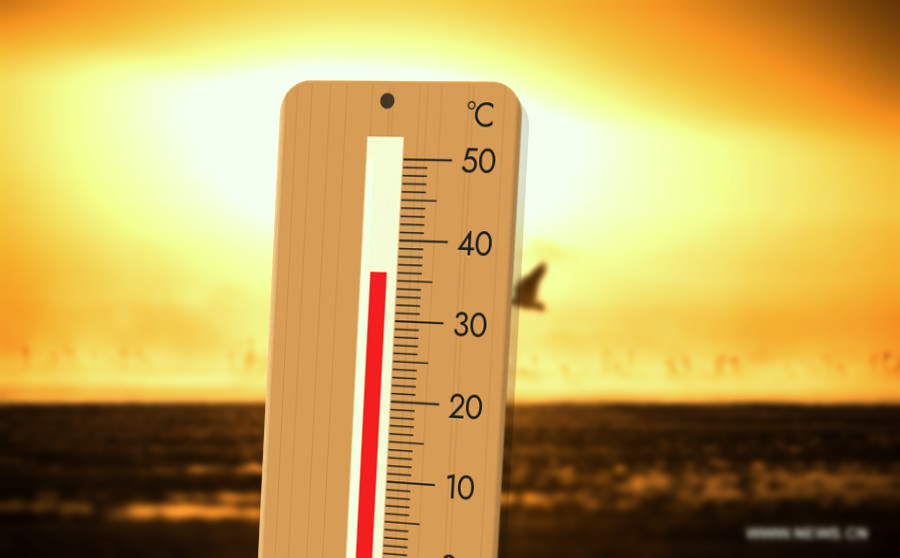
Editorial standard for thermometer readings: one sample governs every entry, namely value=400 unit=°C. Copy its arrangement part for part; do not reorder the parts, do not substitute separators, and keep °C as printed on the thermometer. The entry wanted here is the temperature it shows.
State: value=36 unit=°C
